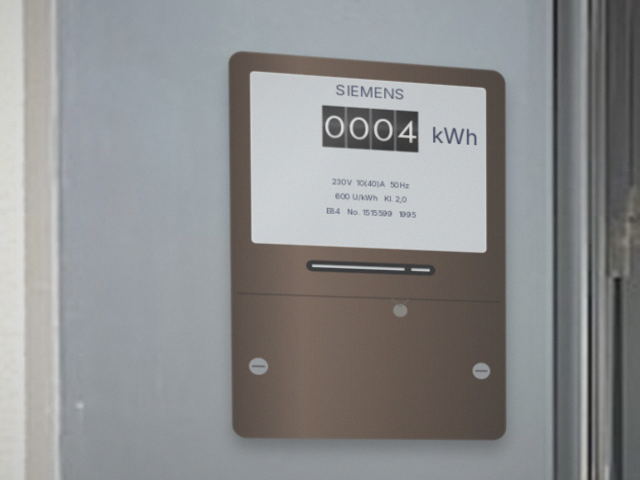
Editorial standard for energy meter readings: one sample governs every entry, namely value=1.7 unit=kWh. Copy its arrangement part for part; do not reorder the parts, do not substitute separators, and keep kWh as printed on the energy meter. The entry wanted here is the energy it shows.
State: value=4 unit=kWh
